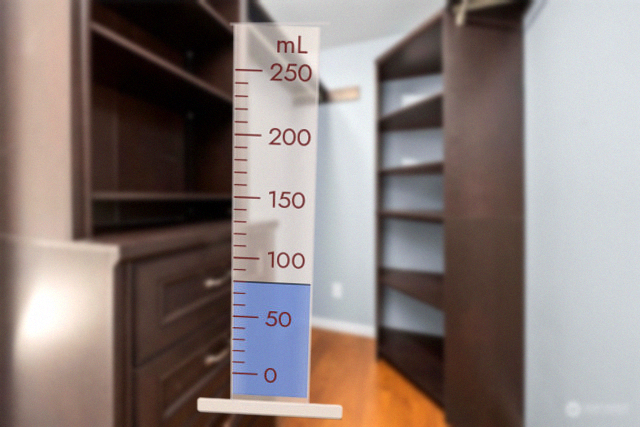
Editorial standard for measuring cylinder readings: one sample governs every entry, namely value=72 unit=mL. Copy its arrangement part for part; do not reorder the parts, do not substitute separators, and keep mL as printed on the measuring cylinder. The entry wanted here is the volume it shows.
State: value=80 unit=mL
